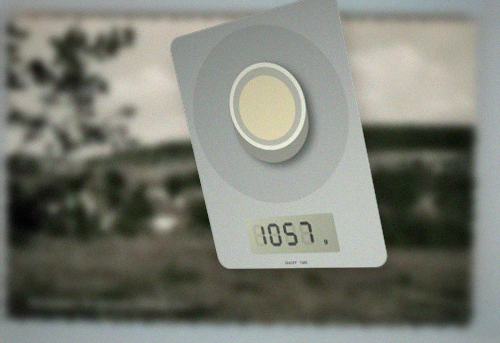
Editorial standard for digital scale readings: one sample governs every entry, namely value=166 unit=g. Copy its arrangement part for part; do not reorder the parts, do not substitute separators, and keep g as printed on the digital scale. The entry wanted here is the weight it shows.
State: value=1057 unit=g
